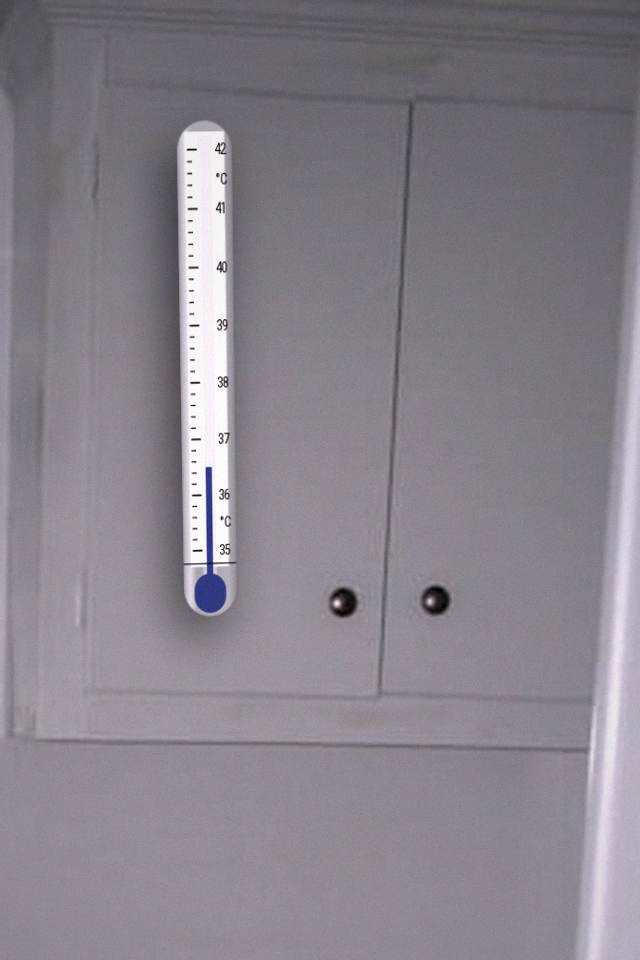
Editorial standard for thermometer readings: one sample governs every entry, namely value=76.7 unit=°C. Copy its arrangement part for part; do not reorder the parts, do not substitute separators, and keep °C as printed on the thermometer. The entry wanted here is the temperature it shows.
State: value=36.5 unit=°C
